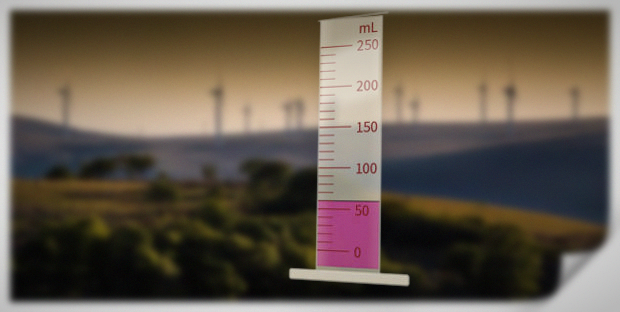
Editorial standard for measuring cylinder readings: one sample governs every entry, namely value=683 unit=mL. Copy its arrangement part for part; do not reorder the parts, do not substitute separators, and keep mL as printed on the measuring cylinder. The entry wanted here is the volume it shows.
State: value=60 unit=mL
